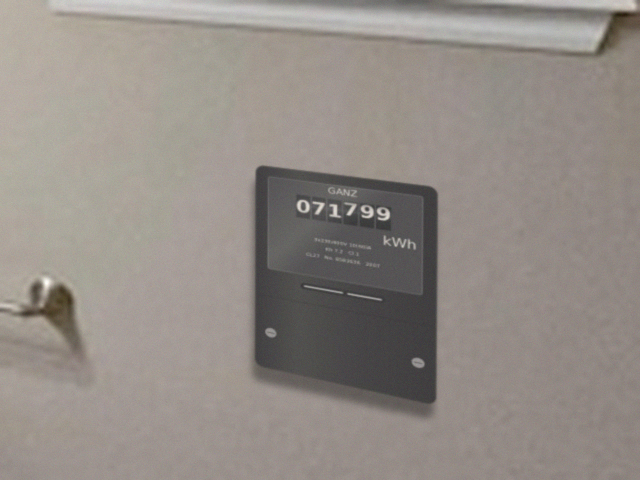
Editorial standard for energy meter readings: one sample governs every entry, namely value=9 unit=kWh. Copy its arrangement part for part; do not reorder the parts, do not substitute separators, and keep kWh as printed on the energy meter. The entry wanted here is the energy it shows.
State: value=71799 unit=kWh
